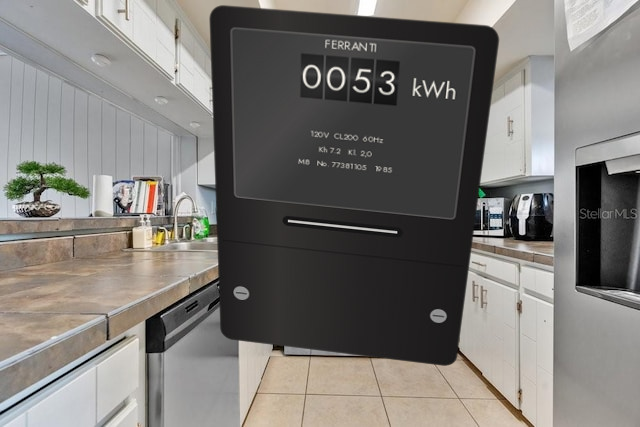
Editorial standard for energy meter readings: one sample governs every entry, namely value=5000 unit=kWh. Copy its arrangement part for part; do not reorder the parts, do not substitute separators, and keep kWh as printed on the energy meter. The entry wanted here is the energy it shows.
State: value=53 unit=kWh
